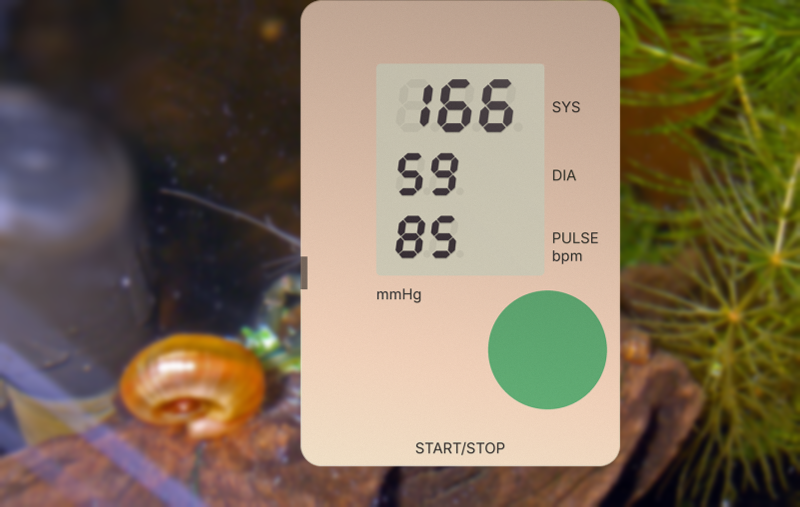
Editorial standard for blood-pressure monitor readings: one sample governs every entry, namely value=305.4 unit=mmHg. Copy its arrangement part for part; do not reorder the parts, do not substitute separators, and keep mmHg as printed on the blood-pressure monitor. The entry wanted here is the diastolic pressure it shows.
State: value=59 unit=mmHg
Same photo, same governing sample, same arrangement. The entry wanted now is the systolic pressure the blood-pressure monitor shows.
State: value=166 unit=mmHg
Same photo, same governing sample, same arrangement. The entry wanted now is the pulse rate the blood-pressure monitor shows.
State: value=85 unit=bpm
